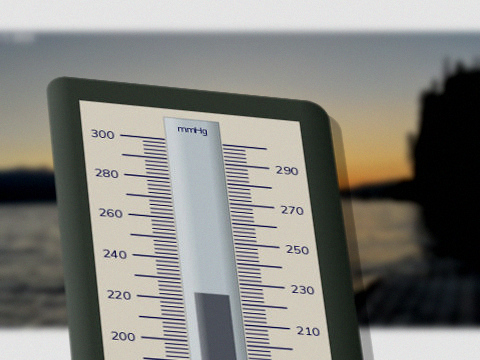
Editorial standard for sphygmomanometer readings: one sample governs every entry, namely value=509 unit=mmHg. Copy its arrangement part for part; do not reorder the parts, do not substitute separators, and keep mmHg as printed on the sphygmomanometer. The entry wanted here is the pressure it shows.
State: value=224 unit=mmHg
